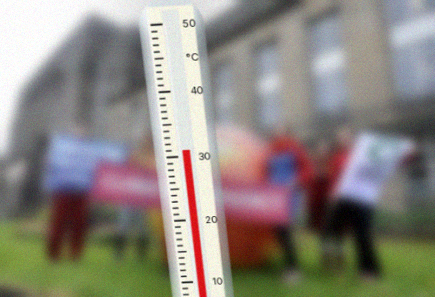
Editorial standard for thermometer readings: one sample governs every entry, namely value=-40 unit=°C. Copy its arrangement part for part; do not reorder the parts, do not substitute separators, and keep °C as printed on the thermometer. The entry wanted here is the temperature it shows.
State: value=31 unit=°C
